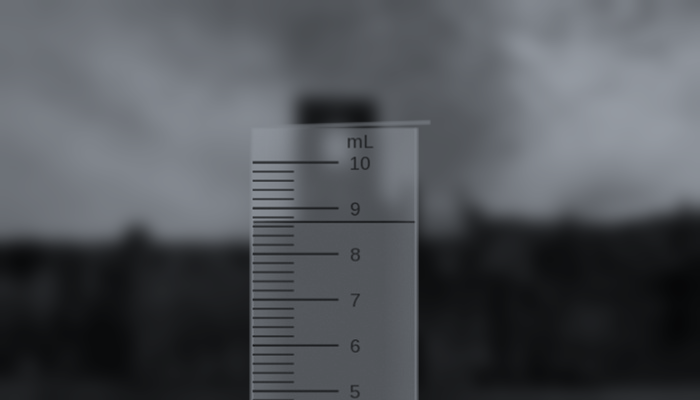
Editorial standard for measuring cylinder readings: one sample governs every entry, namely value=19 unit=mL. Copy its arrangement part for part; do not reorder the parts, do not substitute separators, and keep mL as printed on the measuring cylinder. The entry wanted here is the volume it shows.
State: value=8.7 unit=mL
